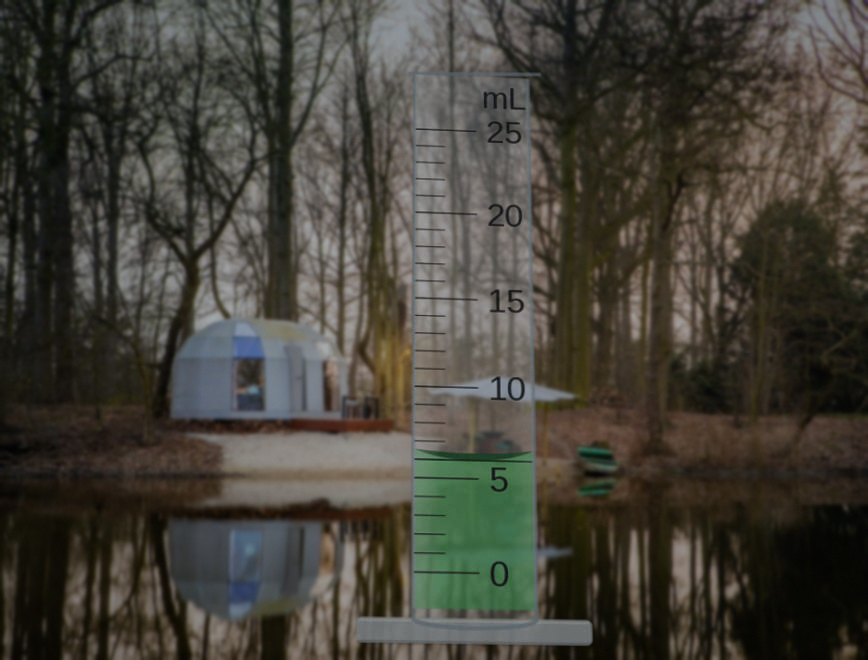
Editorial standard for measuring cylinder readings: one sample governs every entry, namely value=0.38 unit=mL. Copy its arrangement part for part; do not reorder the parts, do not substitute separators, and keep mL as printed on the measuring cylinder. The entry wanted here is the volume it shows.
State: value=6 unit=mL
